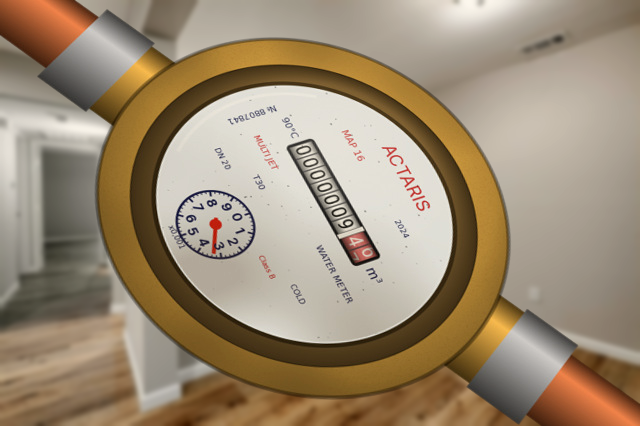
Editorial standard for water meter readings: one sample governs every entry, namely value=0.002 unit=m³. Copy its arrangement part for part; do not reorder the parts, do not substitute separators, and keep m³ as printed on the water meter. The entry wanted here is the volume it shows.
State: value=9.463 unit=m³
